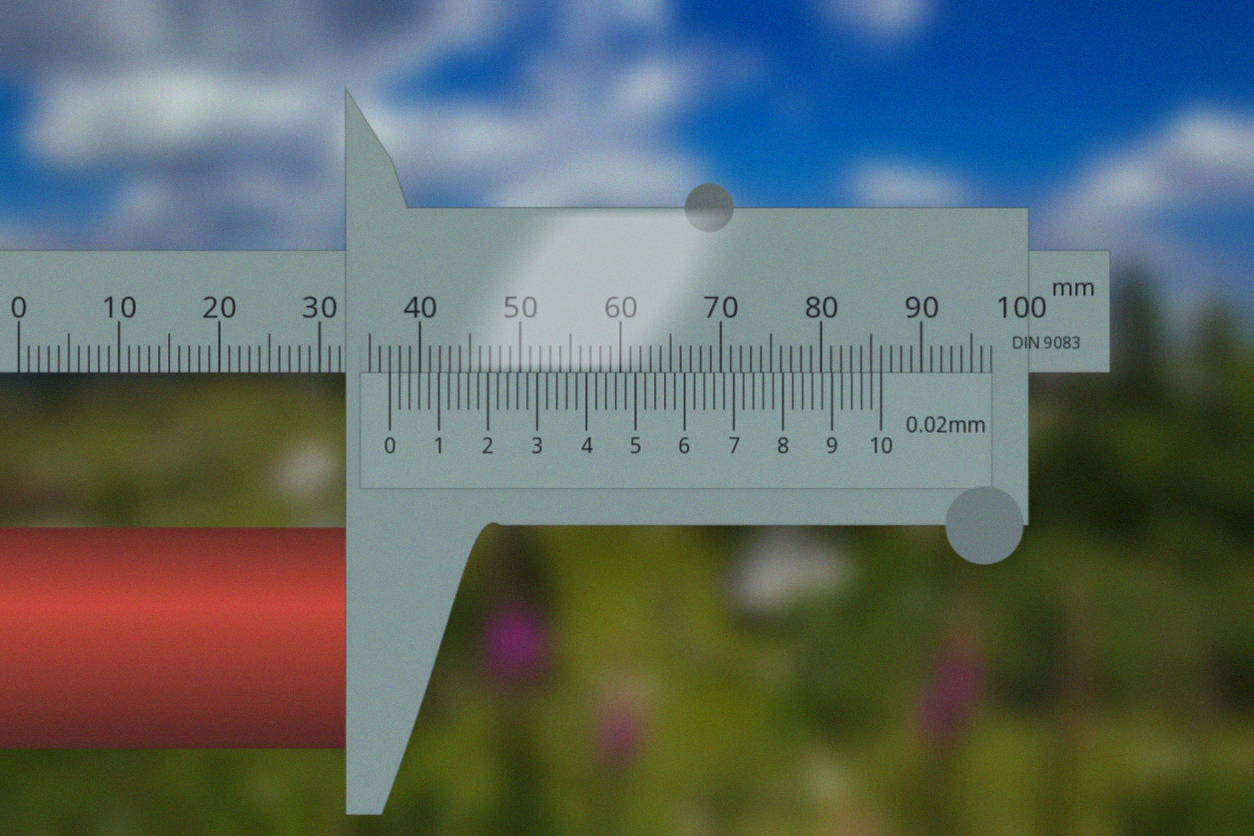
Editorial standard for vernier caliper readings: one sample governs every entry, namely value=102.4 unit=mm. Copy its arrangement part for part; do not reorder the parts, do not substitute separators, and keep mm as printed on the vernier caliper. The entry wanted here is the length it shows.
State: value=37.0 unit=mm
